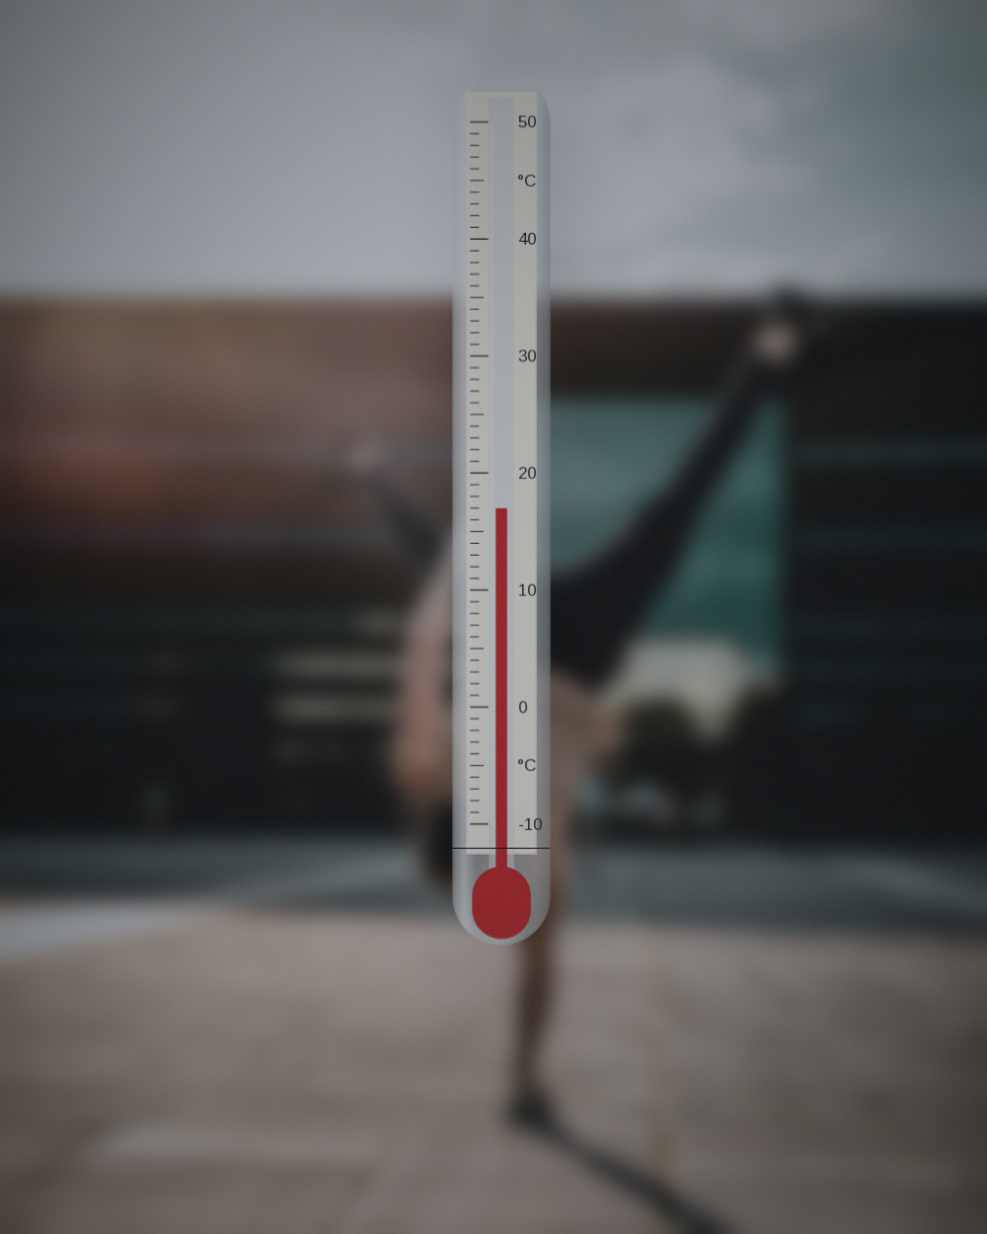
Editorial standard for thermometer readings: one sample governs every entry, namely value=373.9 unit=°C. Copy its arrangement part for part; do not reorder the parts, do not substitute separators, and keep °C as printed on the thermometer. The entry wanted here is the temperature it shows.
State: value=17 unit=°C
